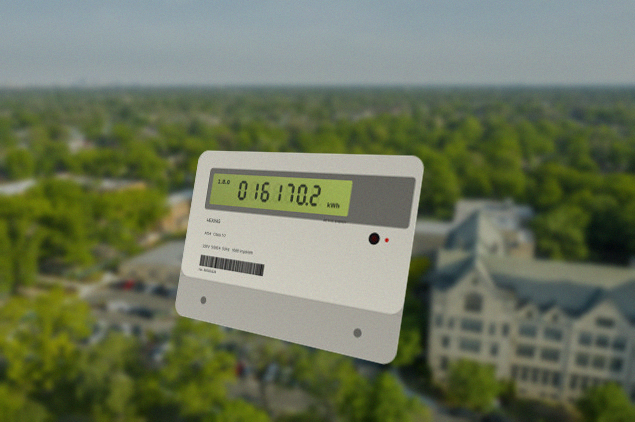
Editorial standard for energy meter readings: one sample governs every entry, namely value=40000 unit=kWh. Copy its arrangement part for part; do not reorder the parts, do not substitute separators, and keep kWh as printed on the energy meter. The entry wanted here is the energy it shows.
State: value=16170.2 unit=kWh
